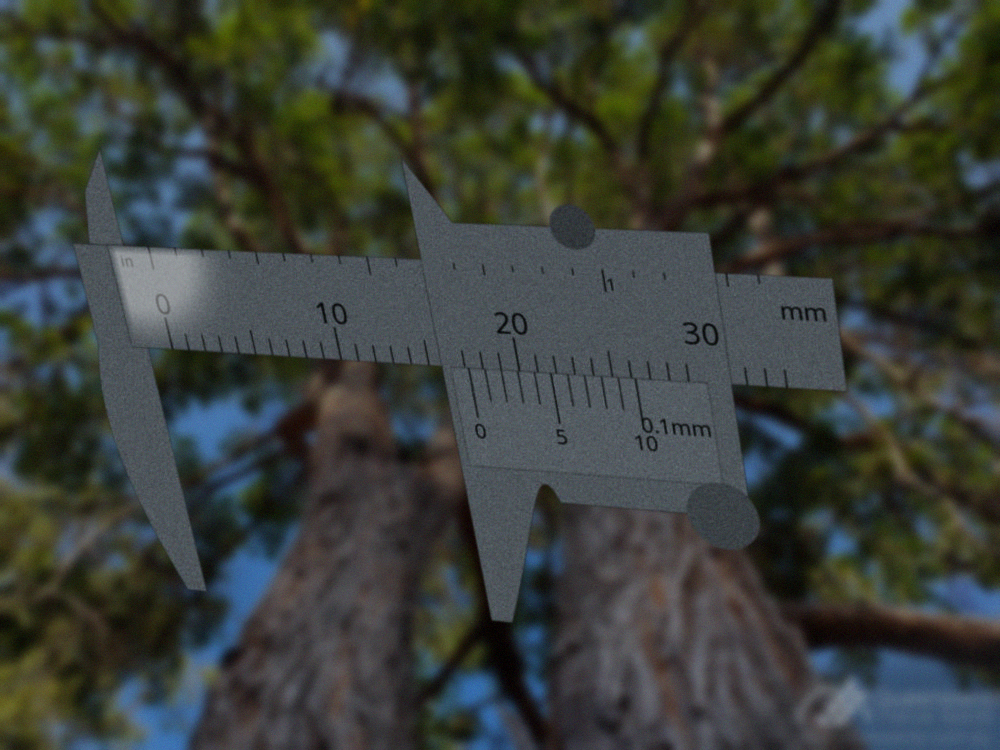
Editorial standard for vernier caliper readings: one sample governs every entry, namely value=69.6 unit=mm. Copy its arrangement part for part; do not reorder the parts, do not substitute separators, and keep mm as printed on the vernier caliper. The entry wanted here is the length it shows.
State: value=17.2 unit=mm
